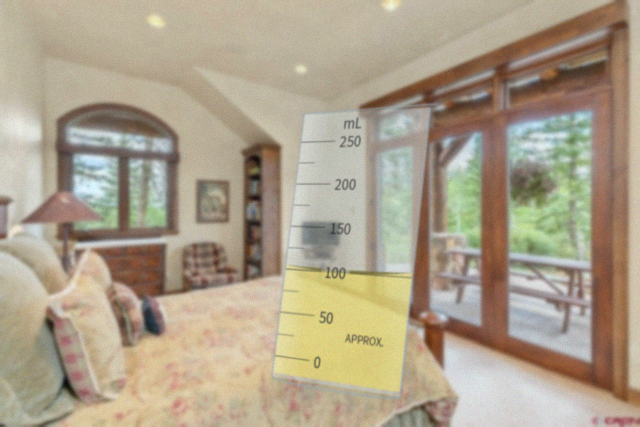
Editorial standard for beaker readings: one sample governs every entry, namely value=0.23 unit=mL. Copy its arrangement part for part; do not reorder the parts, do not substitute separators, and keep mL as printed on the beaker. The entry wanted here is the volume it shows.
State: value=100 unit=mL
